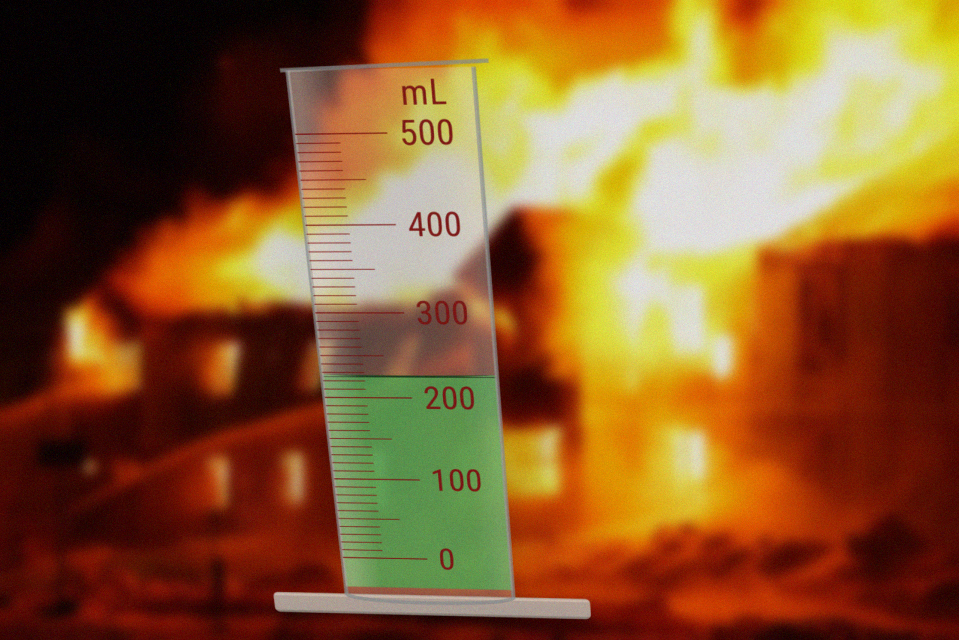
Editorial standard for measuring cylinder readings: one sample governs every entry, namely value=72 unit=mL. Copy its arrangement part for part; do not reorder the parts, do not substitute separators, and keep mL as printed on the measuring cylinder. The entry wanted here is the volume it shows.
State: value=225 unit=mL
